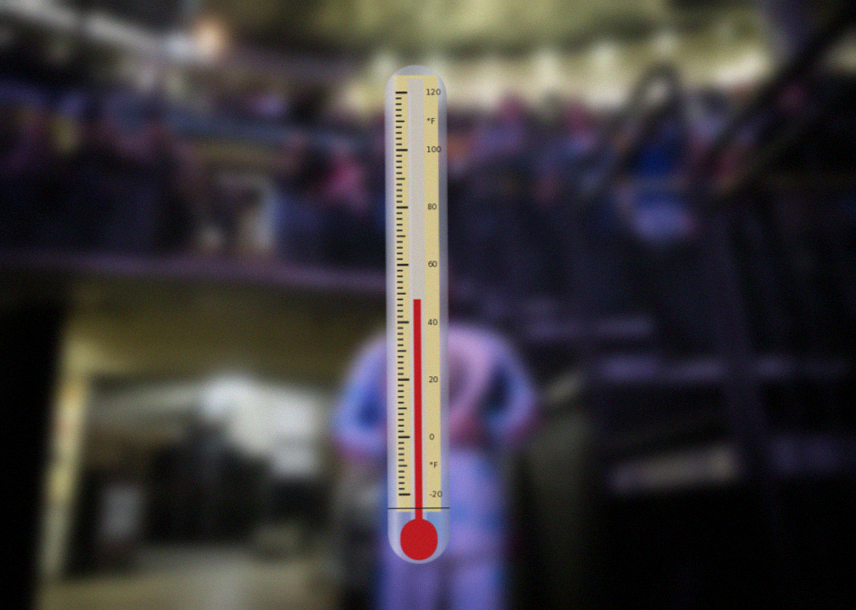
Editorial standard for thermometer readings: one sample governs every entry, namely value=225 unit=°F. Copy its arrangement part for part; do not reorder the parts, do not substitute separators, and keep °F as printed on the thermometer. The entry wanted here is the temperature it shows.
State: value=48 unit=°F
